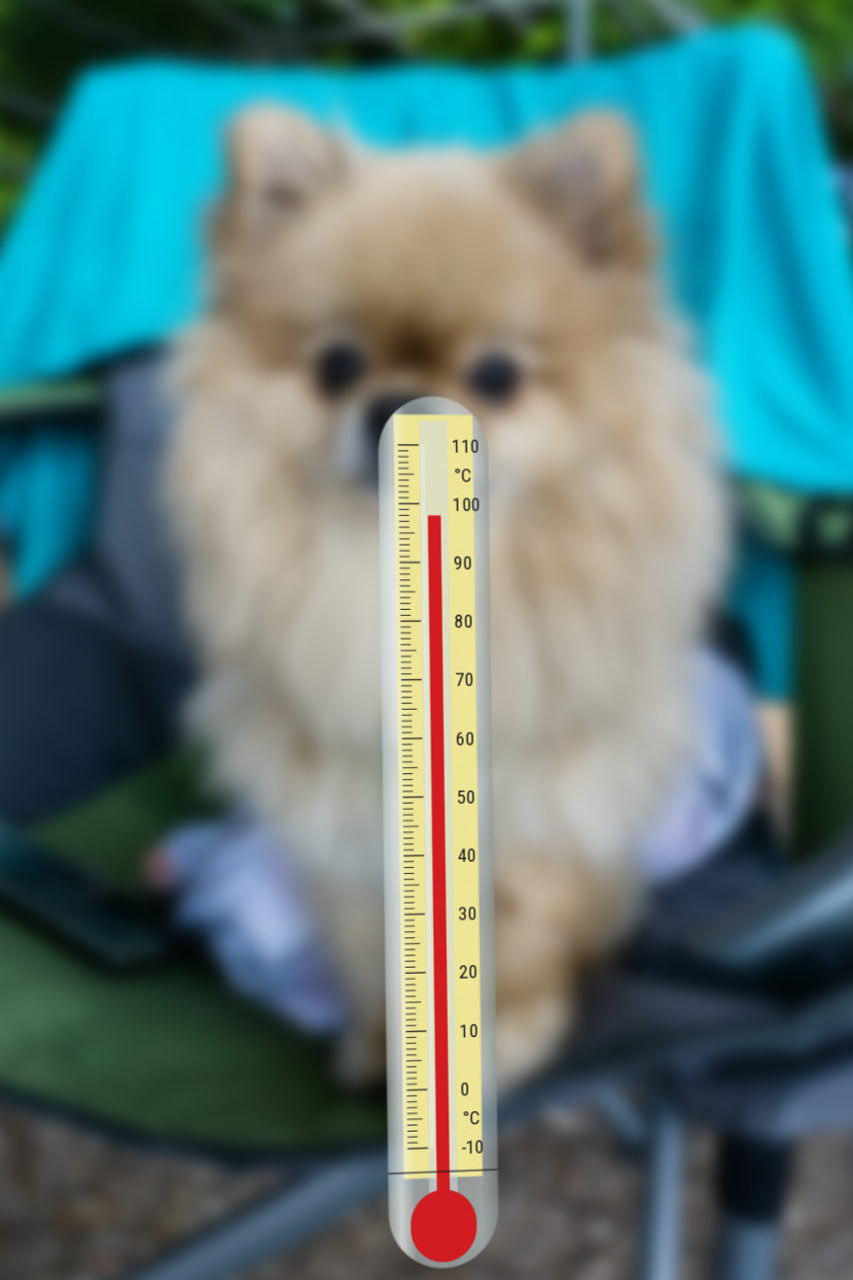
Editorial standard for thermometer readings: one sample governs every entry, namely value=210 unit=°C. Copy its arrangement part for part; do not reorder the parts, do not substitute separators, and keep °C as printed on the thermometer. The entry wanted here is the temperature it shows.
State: value=98 unit=°C
